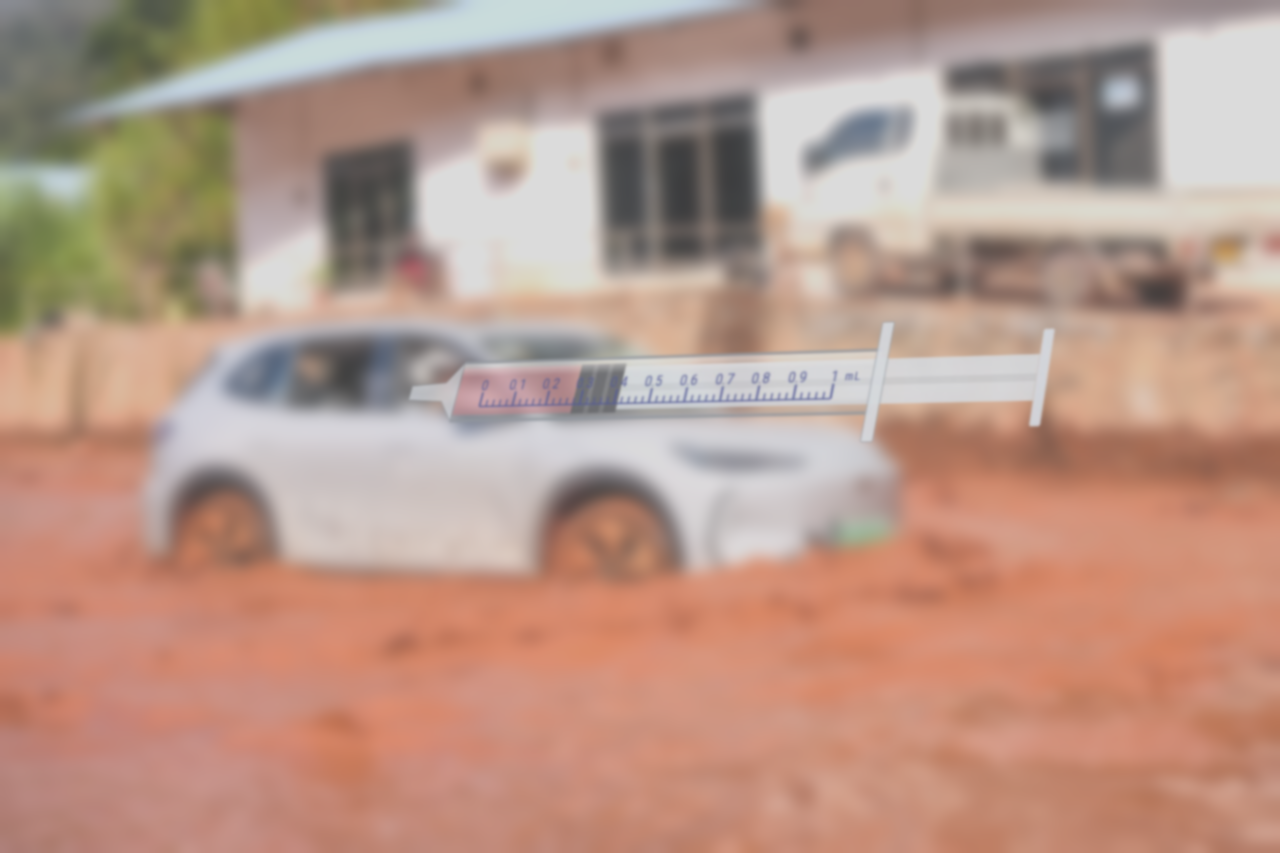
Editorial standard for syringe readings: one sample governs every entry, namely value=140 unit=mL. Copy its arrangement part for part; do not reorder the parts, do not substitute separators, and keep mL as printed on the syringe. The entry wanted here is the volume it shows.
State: value=0.28 unit=mL
